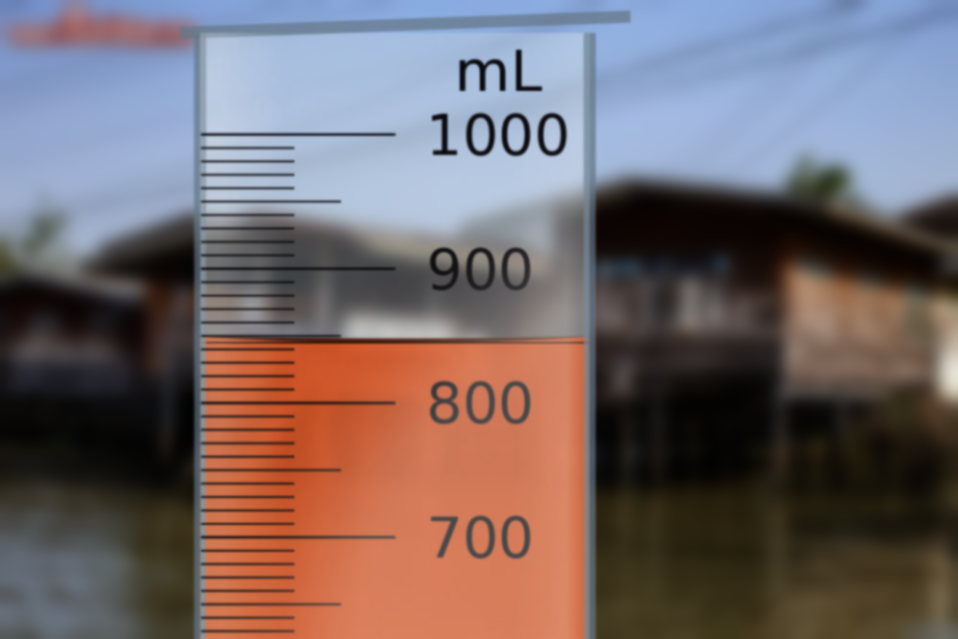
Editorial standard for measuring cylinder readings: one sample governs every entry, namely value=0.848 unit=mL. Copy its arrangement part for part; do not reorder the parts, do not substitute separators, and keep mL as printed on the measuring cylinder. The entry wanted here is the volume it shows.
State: value=845 unit=mL
